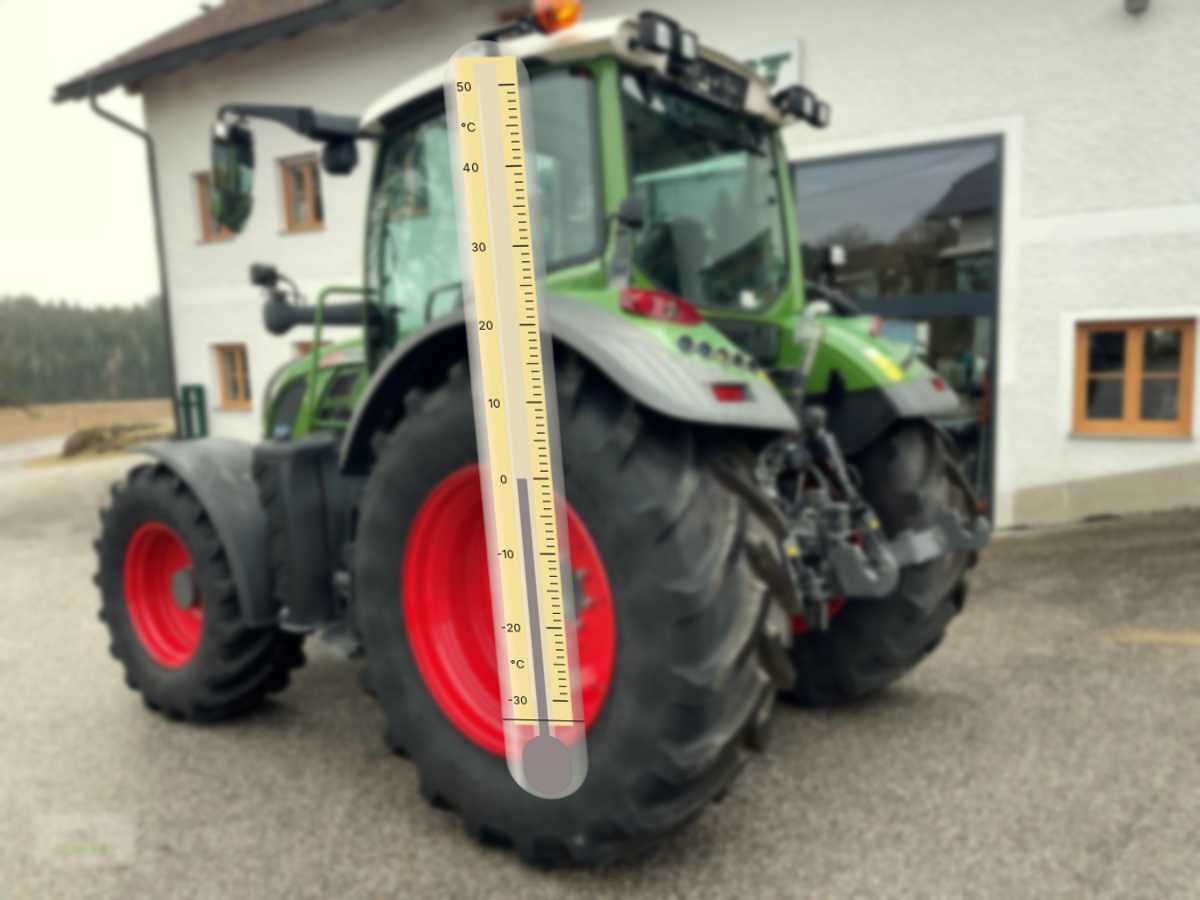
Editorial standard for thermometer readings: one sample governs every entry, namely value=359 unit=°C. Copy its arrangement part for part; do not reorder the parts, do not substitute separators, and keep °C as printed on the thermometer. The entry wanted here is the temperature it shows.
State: value=0 unit=°C
